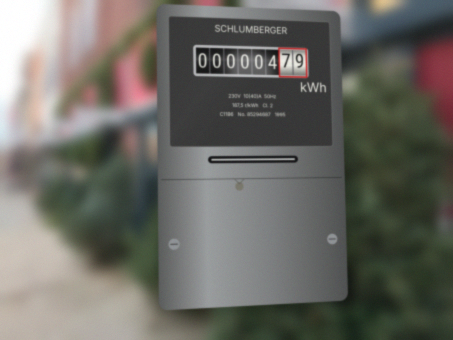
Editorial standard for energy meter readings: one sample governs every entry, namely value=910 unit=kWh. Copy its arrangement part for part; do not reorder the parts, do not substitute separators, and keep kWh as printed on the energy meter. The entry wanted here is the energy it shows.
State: value=4.79 unit=kWh
